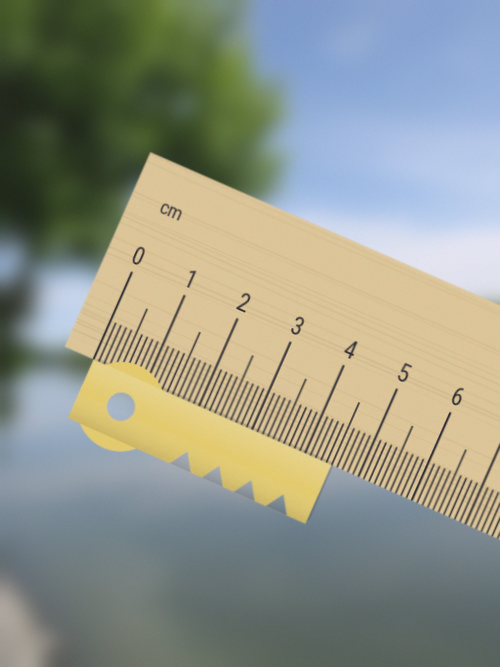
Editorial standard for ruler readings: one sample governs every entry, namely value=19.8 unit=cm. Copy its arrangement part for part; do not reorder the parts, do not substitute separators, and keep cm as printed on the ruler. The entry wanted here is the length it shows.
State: value=4.5 unit=cm
